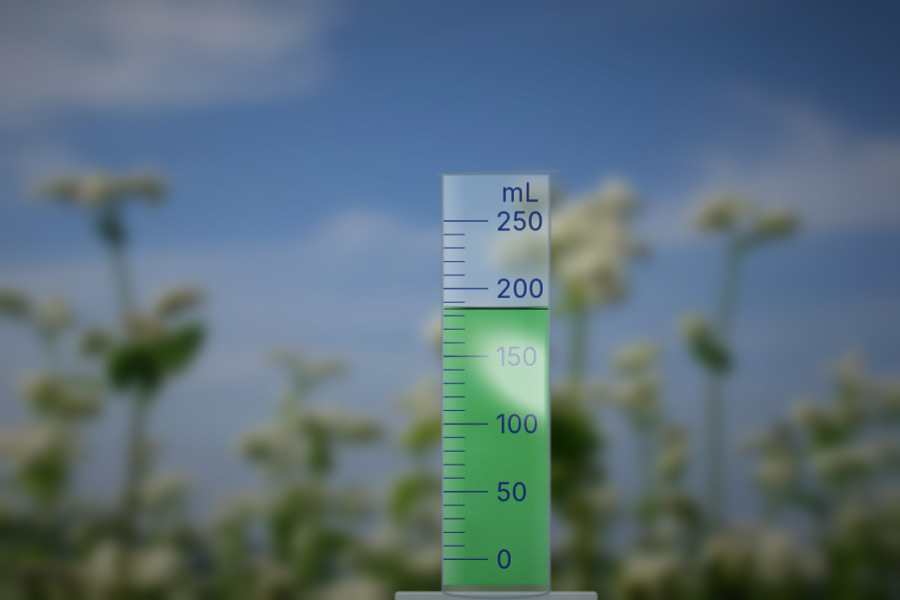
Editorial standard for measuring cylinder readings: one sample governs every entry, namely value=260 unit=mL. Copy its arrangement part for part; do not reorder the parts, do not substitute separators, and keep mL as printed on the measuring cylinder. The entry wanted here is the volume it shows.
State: value=185 unit=mL
